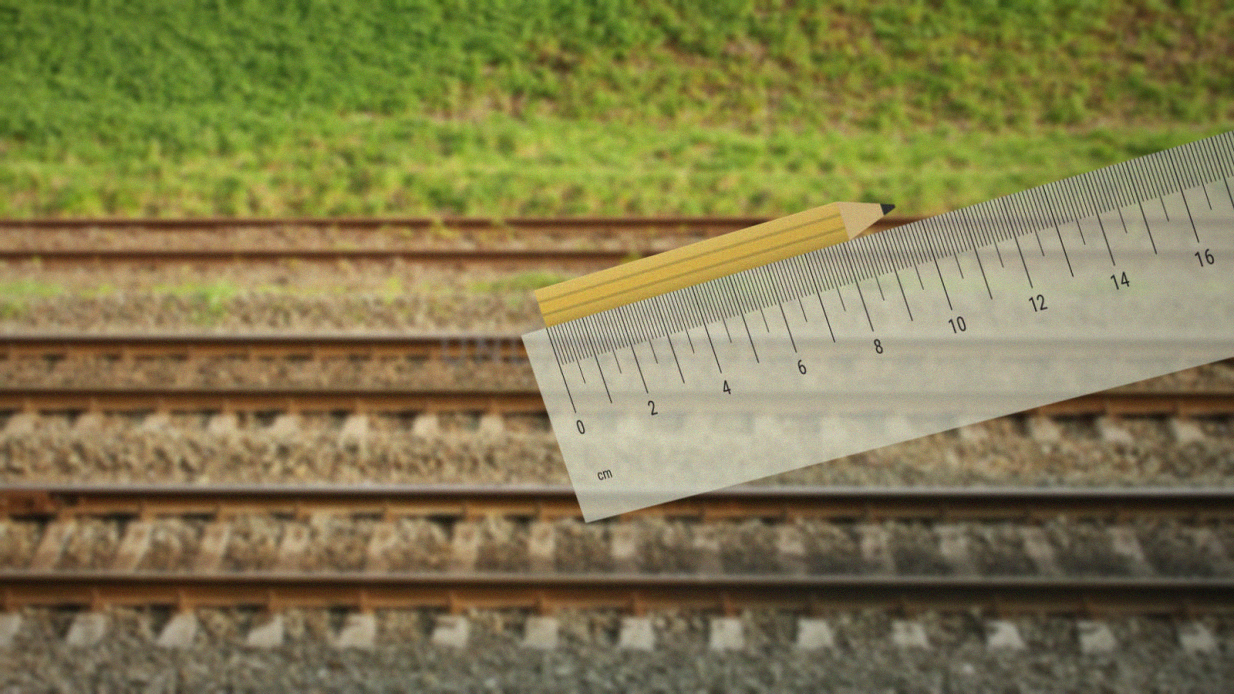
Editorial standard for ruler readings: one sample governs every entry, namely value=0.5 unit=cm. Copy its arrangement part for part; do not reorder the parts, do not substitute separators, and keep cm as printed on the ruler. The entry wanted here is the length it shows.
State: value=9.5 unit=cm
